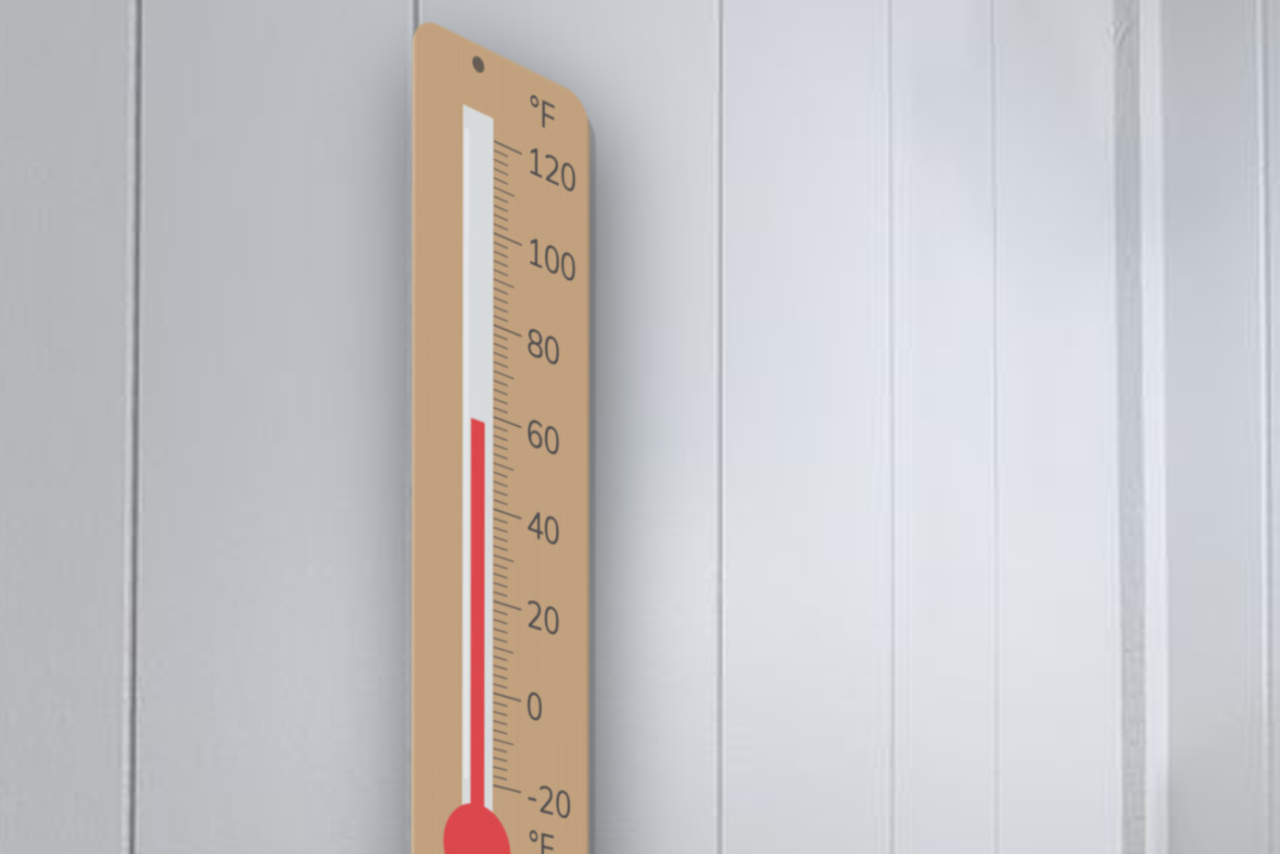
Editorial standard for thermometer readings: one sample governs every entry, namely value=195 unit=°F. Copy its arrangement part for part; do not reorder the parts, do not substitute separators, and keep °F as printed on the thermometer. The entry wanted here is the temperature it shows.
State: value=58 unit=°F
